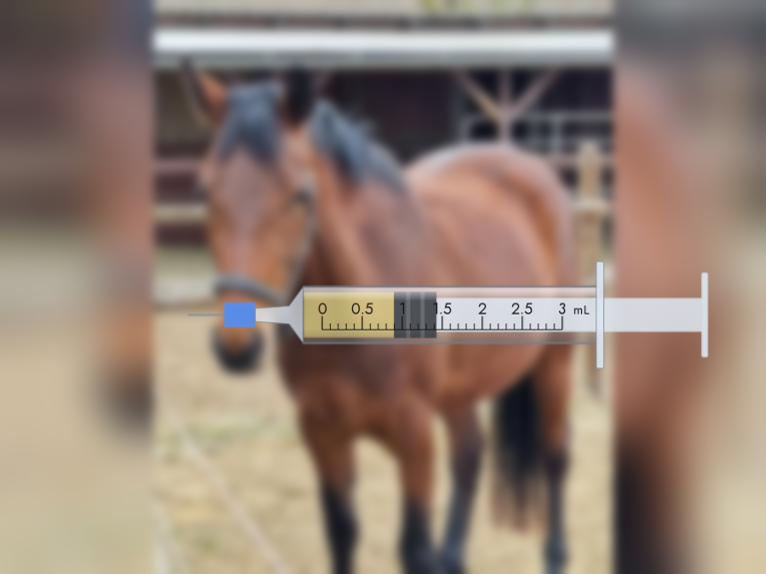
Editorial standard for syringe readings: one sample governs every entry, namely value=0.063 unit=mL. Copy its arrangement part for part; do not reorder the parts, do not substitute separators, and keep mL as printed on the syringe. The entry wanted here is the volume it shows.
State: value=0.9 unit=mL
